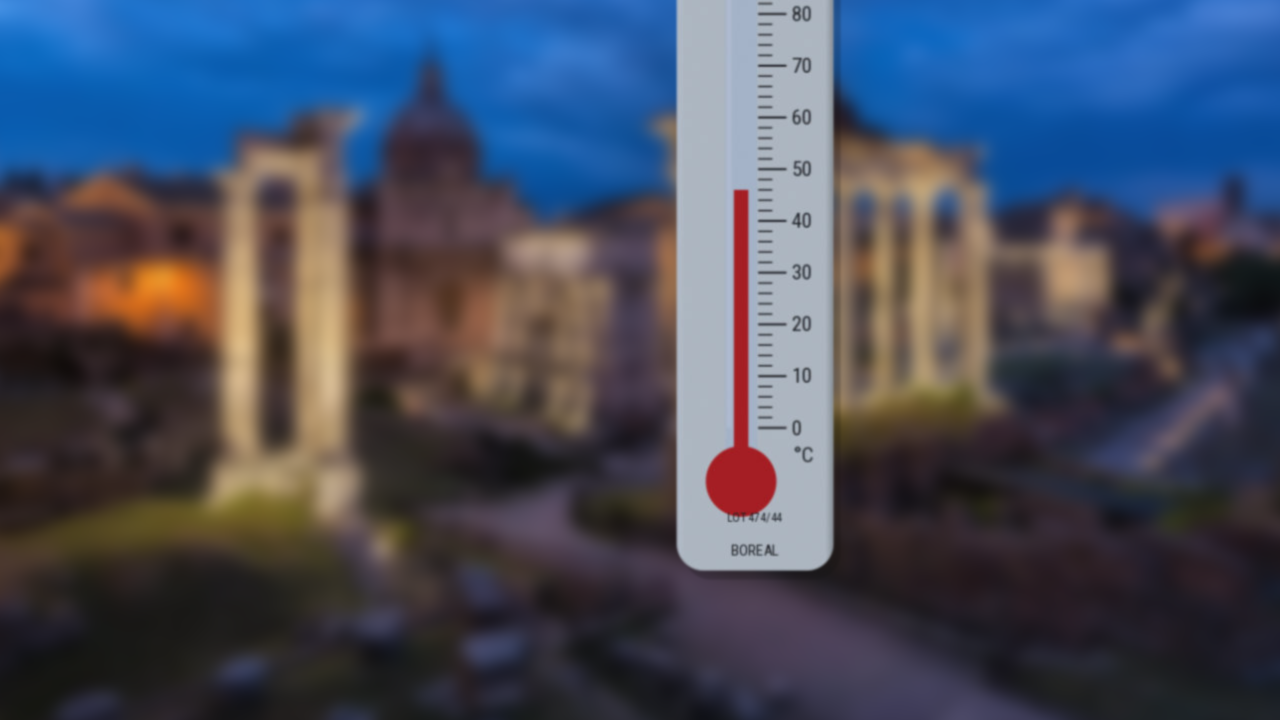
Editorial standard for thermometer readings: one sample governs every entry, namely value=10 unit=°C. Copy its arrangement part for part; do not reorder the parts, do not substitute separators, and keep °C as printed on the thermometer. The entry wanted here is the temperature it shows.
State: value=46 unit=°C
